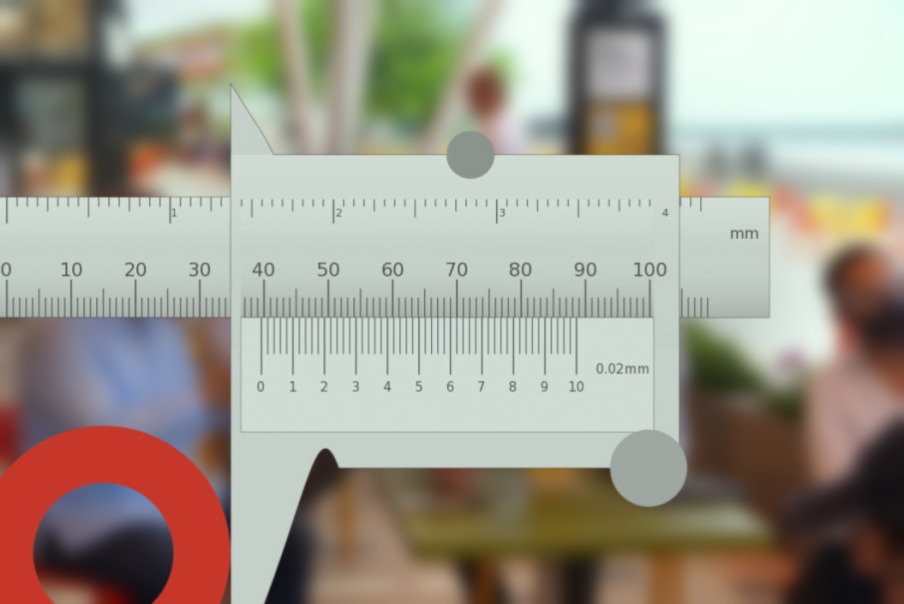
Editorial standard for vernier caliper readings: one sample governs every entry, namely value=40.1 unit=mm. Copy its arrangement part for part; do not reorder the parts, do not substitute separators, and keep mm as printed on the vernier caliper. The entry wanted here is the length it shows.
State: value=39.6 unit=mm
